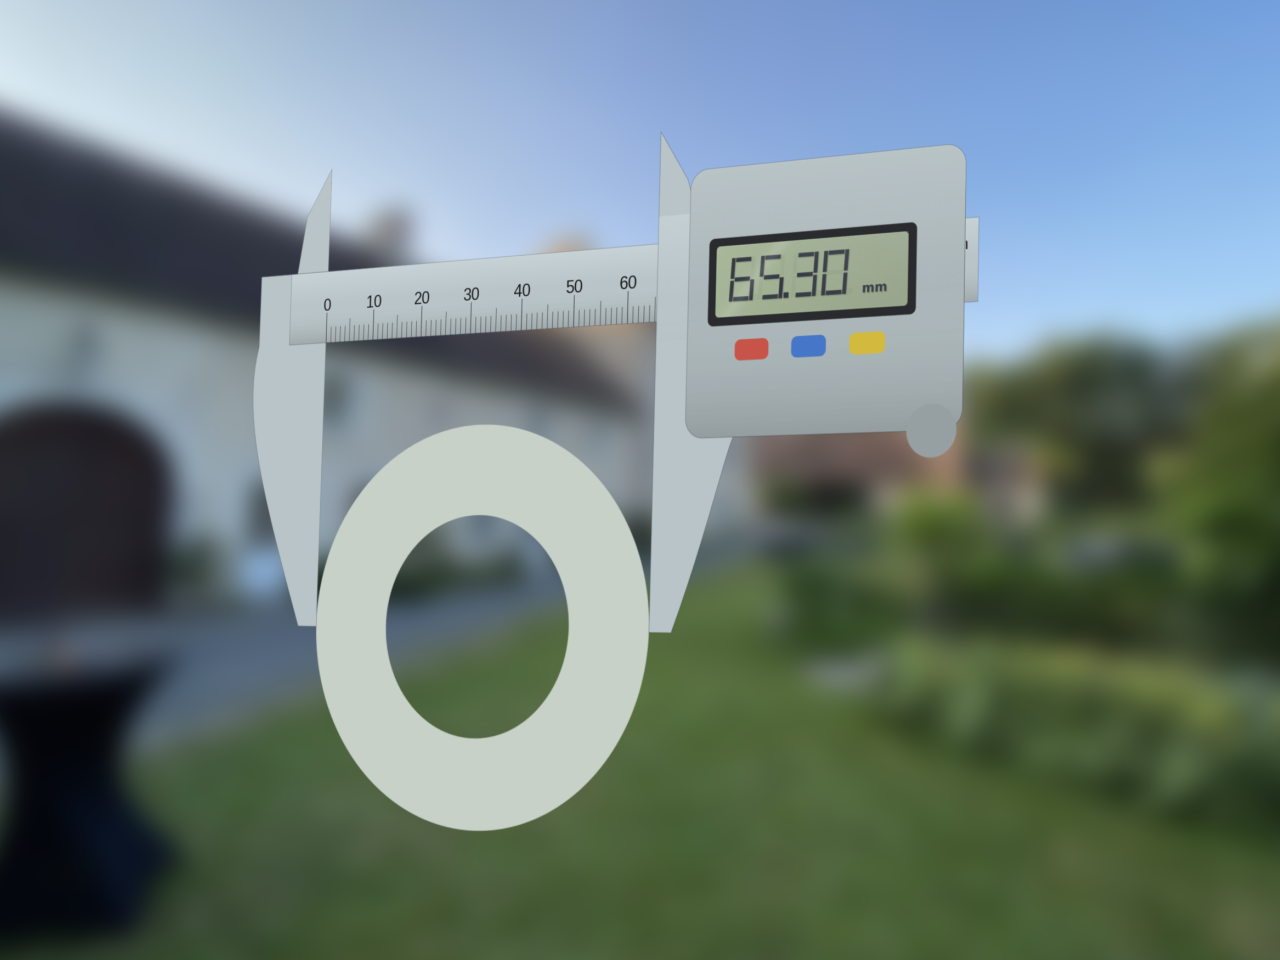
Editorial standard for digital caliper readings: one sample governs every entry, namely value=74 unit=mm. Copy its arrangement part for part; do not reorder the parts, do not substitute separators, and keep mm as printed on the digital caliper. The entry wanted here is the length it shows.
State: value=65.30 unit=mm
